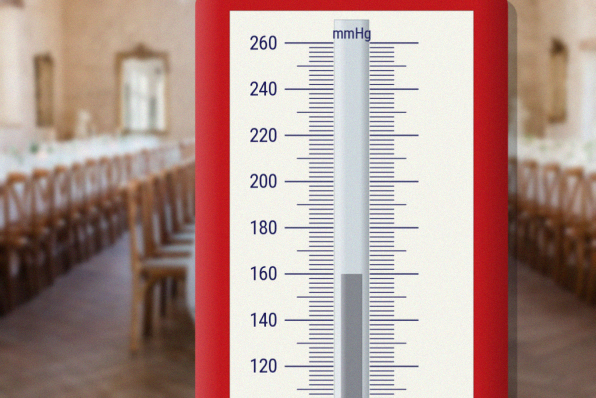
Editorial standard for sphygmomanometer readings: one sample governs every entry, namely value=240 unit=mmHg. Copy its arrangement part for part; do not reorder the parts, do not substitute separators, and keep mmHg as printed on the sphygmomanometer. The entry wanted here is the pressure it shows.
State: value=160 unit=mmHg
